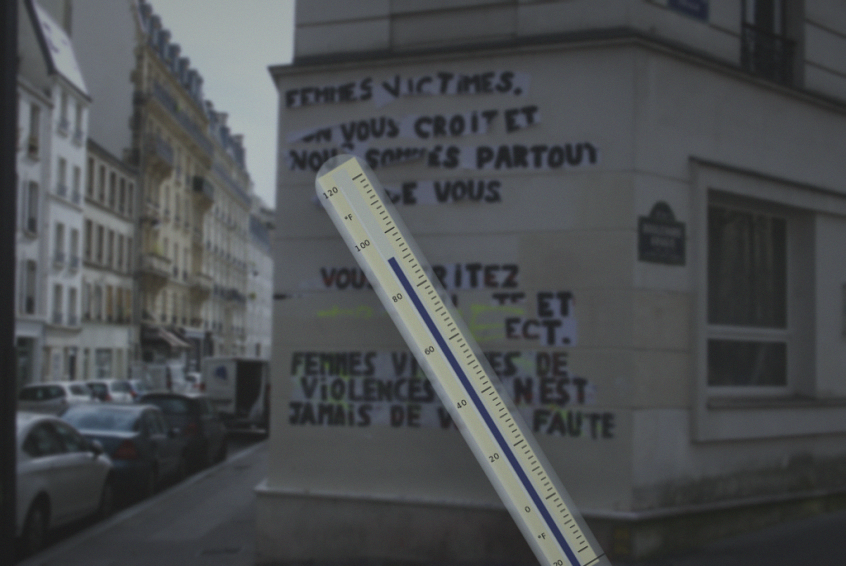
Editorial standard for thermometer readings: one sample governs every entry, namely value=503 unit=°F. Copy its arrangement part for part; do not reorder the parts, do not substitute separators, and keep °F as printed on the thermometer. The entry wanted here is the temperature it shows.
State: value=92 unit=°F
